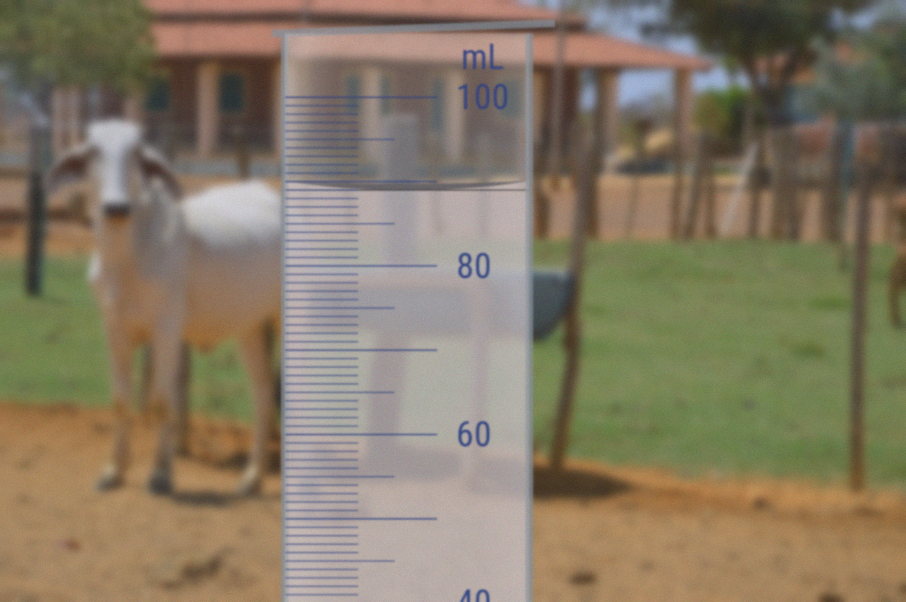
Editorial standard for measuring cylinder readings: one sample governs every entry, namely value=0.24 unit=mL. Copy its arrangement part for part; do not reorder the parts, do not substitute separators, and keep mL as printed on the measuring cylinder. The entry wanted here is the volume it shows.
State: value=89 unit=mL
